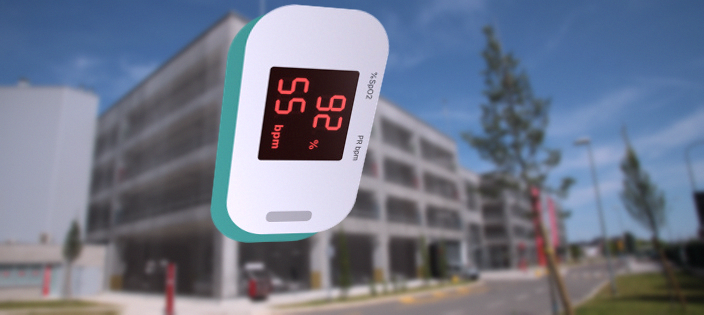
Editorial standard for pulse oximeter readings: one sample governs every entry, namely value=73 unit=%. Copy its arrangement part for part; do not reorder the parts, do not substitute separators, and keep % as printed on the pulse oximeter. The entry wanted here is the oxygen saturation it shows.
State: value=92 unit=%
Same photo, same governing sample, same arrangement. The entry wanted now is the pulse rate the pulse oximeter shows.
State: value=55 unit=bpm
